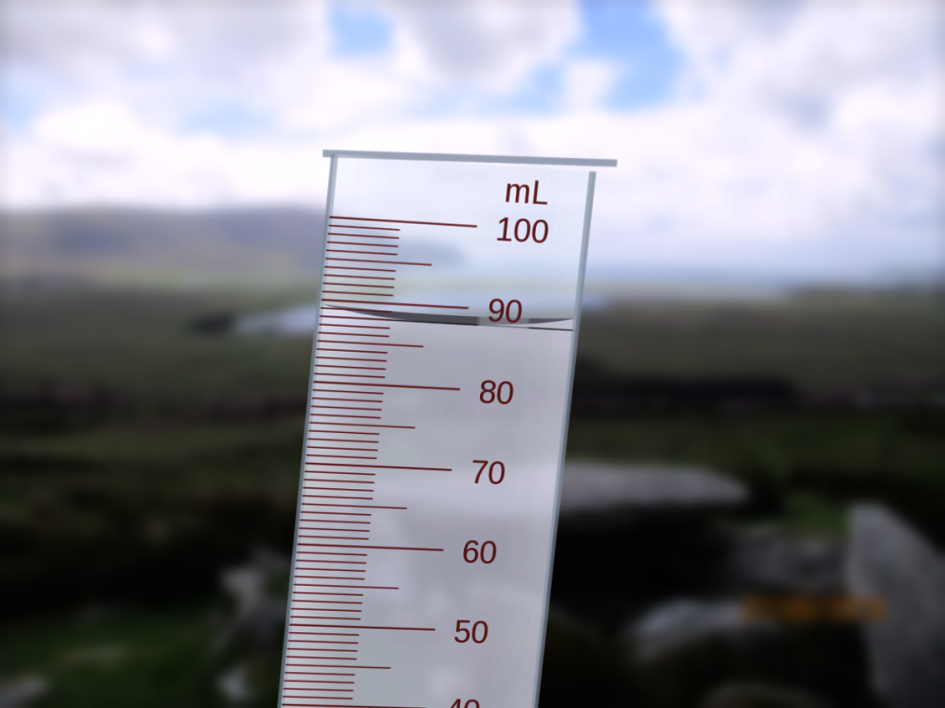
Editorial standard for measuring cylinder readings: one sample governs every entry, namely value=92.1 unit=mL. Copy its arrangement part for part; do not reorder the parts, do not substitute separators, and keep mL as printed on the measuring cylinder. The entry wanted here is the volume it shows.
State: value=88 unit=mL
